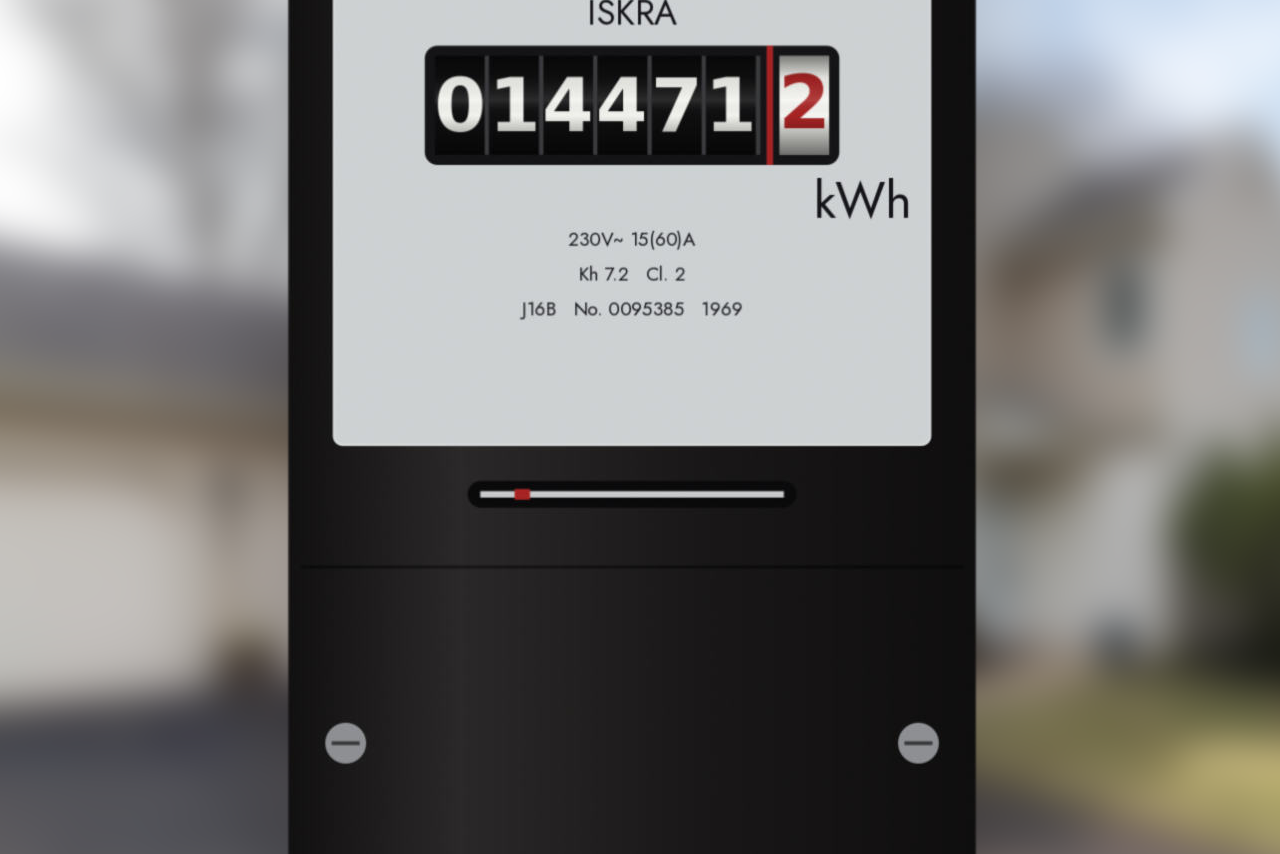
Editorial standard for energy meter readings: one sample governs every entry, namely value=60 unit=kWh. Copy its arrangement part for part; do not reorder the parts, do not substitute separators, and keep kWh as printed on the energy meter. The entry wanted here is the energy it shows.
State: value=14471.2 unit=kWh
